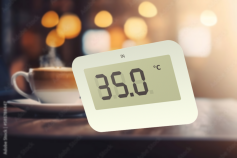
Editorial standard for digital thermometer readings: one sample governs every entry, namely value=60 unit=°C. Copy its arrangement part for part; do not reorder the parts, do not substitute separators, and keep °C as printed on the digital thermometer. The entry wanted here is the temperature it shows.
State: value=35.0 unit=°C
